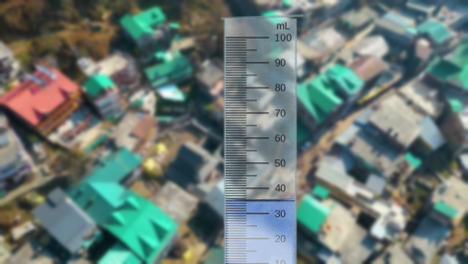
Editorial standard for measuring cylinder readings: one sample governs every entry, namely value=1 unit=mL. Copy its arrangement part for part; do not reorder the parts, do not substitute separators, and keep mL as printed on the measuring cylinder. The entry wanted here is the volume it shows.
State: value=35 unit=mL
